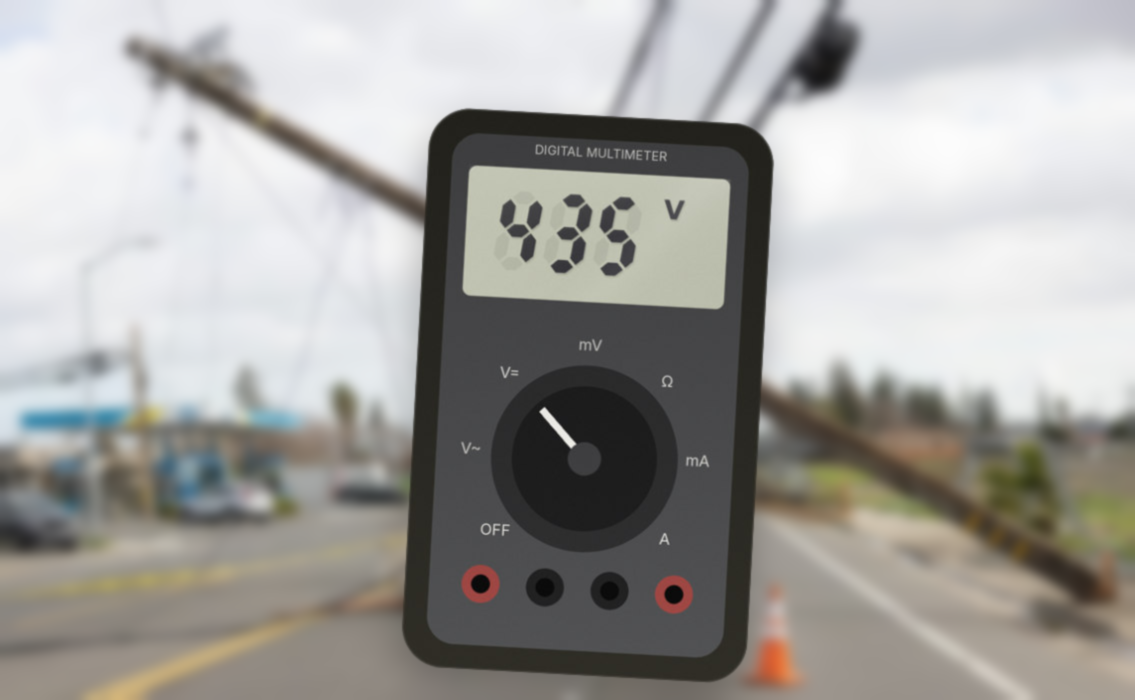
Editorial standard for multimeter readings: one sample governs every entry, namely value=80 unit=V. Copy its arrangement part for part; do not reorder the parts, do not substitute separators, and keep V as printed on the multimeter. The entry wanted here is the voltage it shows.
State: value=435 unit=V
